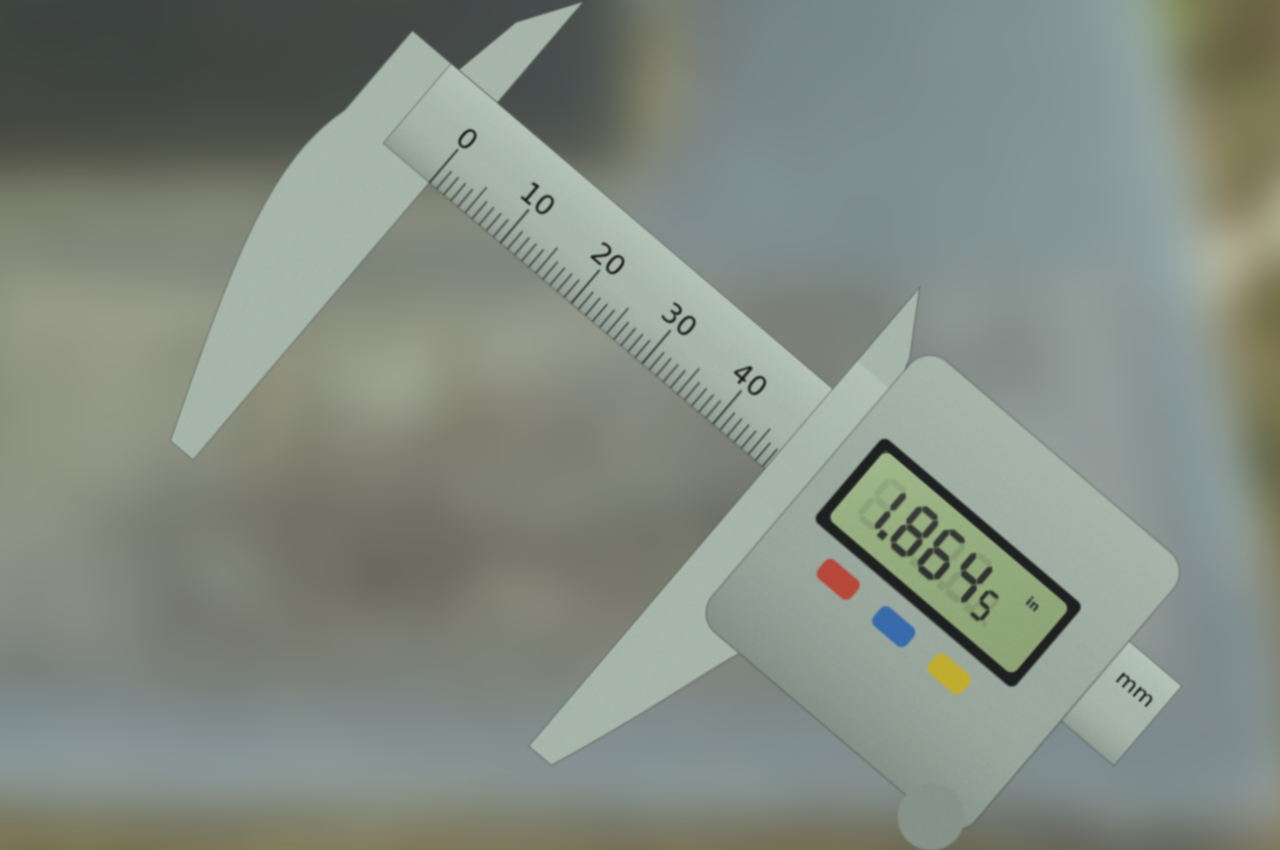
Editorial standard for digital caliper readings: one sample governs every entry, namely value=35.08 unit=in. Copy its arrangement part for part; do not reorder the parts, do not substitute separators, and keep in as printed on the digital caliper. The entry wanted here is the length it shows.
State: value=1.8645 unit=in
